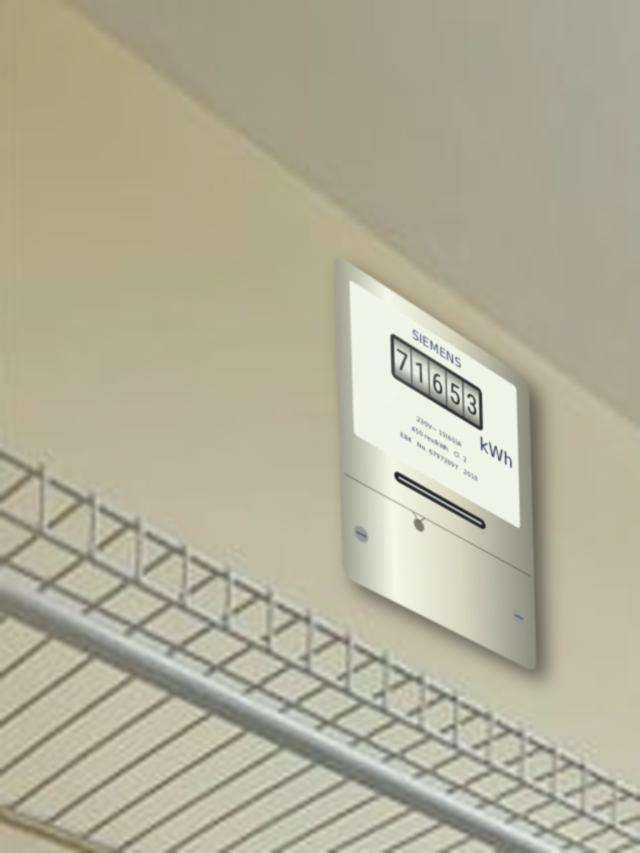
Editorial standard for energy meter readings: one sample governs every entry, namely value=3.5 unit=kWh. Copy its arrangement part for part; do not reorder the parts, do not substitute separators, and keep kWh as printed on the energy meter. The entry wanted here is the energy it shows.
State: value=71653 unit=kWh
